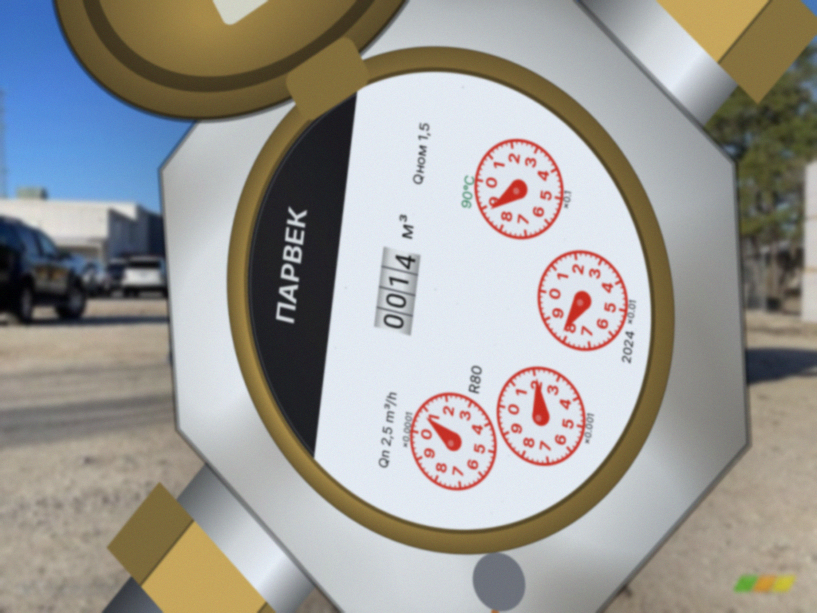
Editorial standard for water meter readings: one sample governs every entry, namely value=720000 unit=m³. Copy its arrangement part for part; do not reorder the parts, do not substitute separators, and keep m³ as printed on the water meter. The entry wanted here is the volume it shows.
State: value=13.8820 unit=m³
